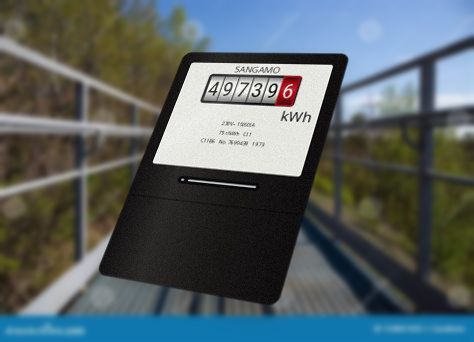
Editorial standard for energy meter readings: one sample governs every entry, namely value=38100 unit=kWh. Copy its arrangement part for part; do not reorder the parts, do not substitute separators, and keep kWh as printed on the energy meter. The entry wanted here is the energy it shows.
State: value=49739.6 unit=kWh
